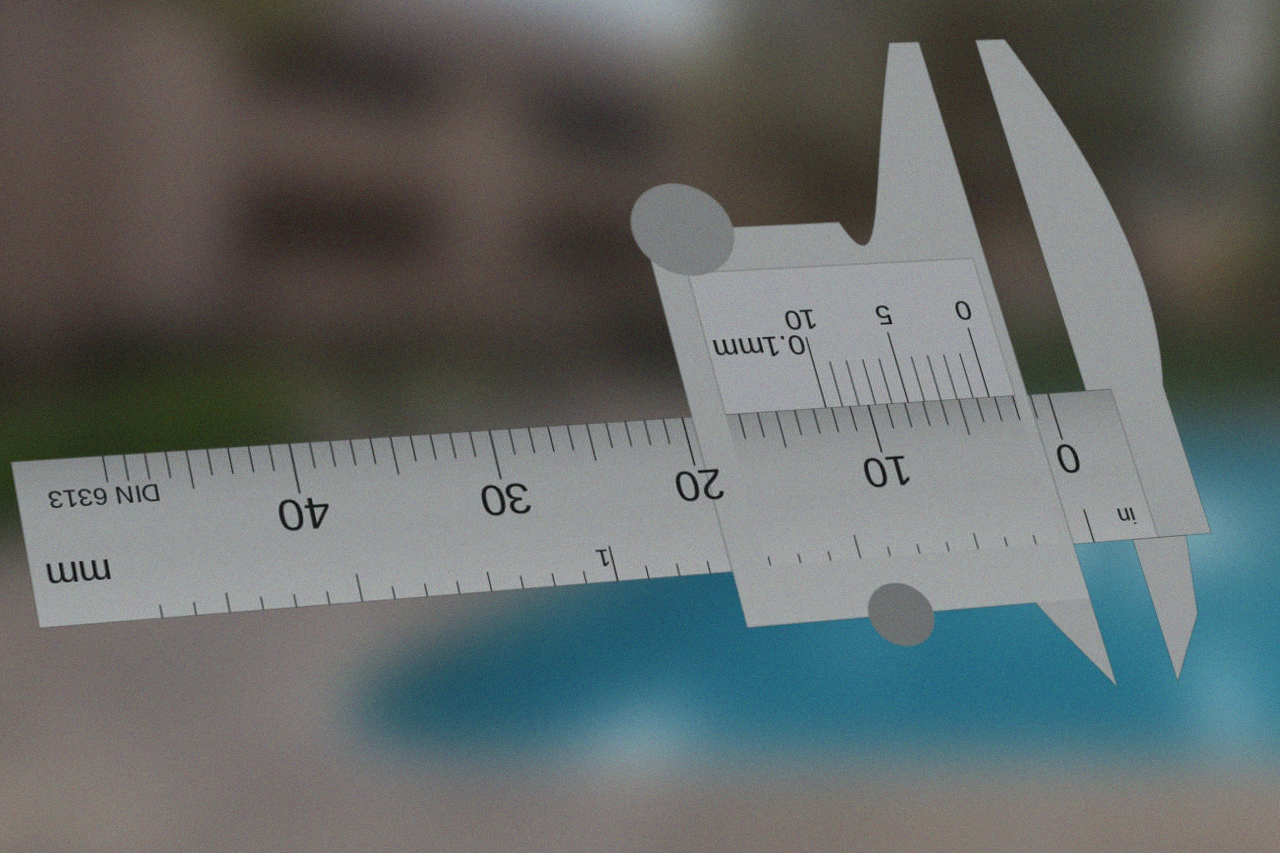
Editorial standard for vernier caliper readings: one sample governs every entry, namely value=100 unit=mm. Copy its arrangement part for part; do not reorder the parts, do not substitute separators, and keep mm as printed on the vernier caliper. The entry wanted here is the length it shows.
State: value=3.3 unit=mm
